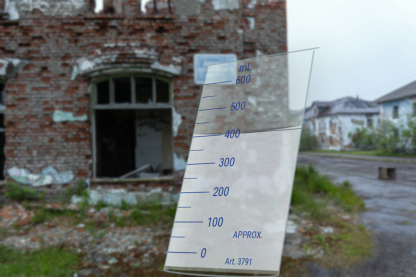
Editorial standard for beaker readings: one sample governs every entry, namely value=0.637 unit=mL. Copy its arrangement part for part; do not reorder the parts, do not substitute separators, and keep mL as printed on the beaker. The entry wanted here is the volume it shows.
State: value=400 unit=mL
